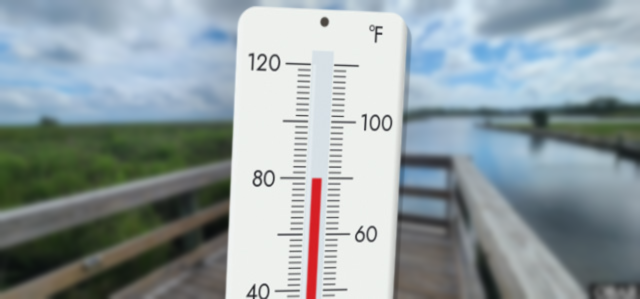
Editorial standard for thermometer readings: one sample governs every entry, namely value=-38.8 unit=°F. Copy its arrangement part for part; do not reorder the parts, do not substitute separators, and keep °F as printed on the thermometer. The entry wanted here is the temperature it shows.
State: value=80 unit=°F
